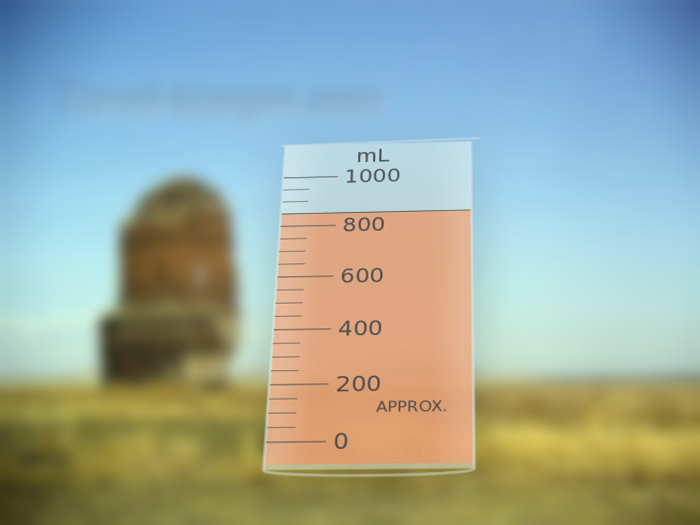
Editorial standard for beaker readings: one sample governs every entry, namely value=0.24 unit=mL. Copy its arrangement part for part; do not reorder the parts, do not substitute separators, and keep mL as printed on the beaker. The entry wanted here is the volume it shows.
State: value=850 unit=mL
